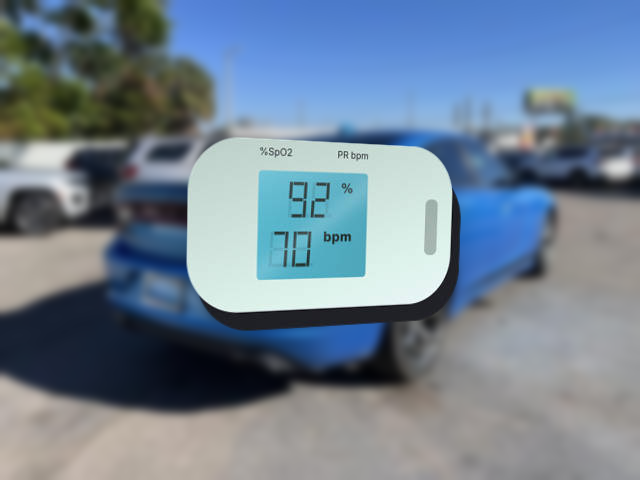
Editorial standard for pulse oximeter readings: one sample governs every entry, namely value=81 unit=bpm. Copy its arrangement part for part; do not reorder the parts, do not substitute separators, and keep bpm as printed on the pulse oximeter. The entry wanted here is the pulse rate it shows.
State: value=70 unit=bpm
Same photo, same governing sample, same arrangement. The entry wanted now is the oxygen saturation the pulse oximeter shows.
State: value=92 unit=%
